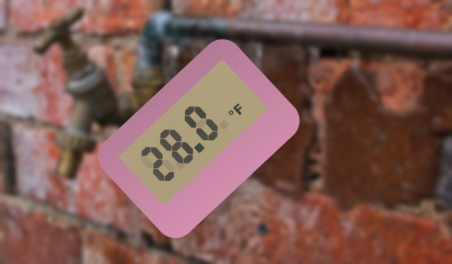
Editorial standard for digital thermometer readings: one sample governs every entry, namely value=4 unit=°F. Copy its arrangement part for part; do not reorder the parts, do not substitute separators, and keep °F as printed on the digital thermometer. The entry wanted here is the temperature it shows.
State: value=28.0 unit=°F
